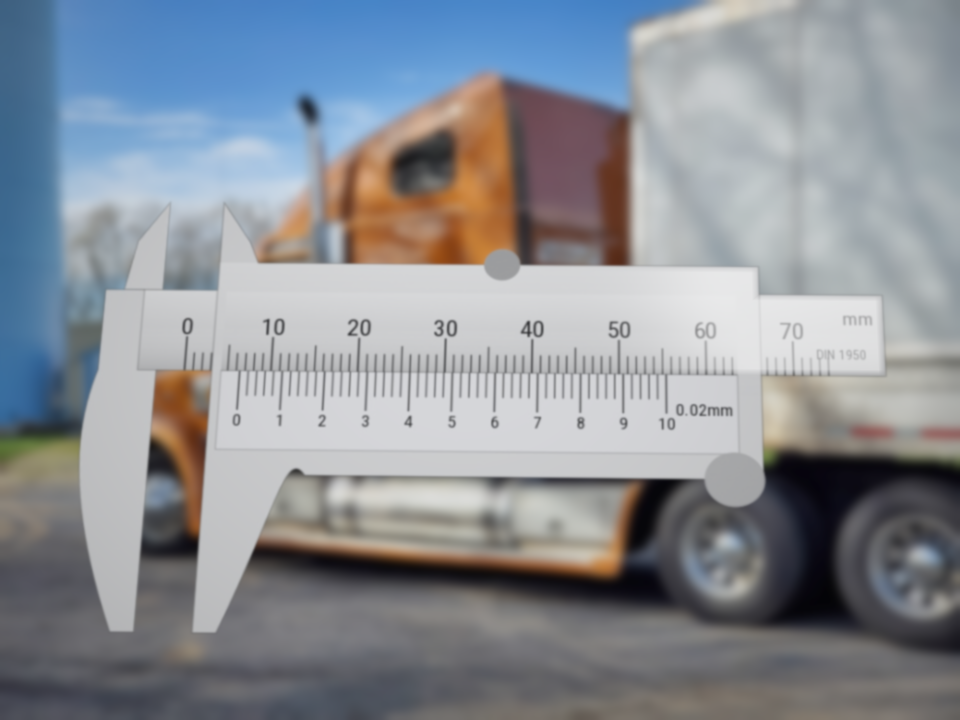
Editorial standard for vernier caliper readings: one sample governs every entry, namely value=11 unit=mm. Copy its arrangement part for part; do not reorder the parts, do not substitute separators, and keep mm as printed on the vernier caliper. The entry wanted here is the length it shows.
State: value=6.4 unit=mm
